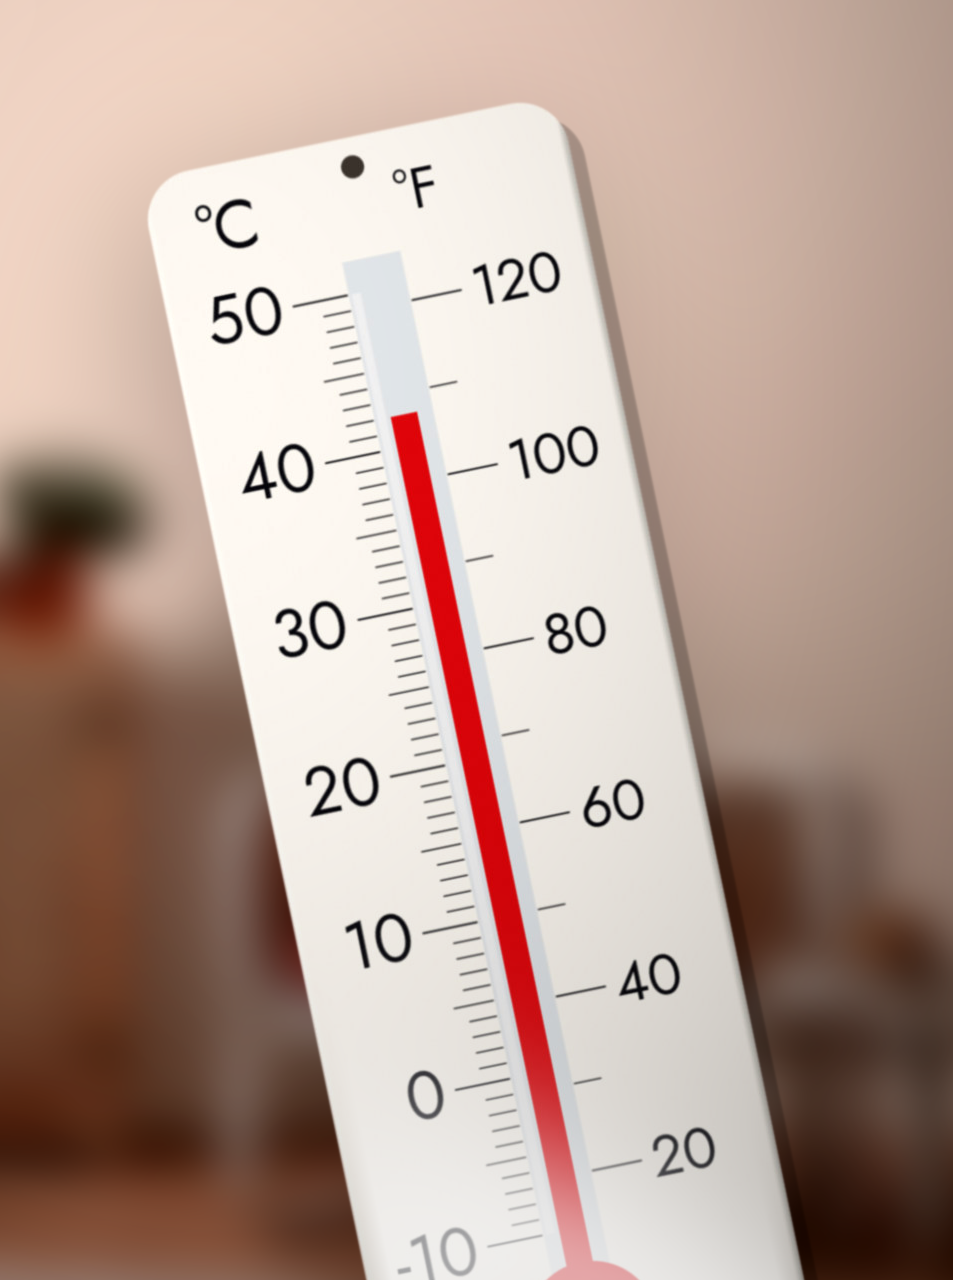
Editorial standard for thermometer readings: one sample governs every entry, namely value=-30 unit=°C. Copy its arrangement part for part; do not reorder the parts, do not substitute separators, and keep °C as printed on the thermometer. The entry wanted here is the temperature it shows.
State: value=42 unit=°C
